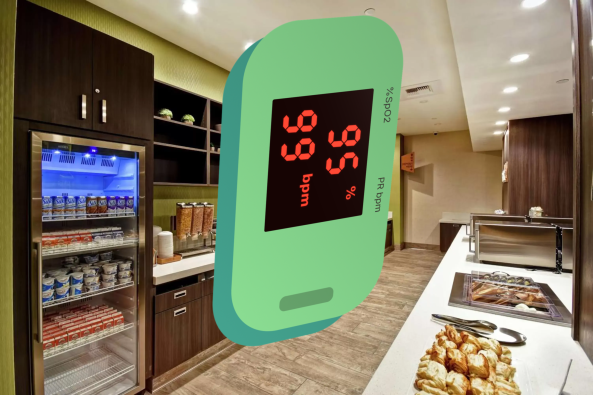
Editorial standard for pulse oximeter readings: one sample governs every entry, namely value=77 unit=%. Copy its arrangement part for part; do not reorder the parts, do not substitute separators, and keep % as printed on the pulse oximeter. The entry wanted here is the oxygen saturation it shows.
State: value=95 unit=%
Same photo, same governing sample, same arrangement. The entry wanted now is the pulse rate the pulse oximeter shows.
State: value=99 unit=bpm
